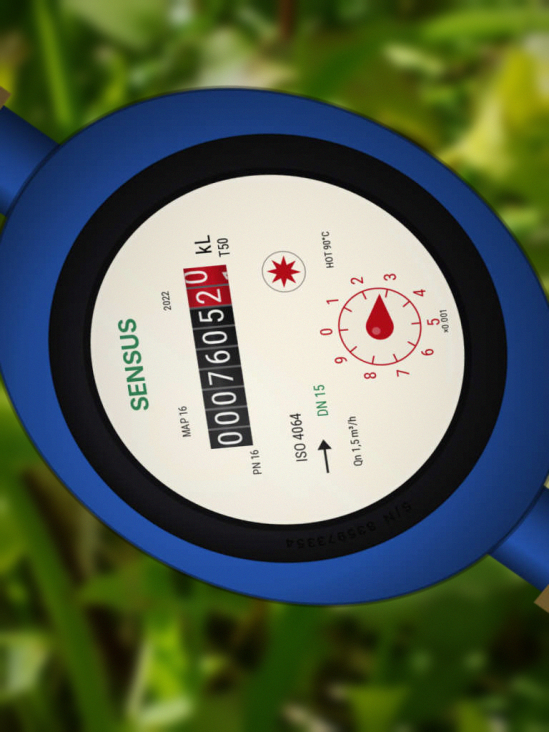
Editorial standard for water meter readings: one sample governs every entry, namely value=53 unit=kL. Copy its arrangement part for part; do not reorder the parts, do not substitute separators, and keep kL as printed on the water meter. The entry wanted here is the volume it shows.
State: value=7605.202 unit=kL
